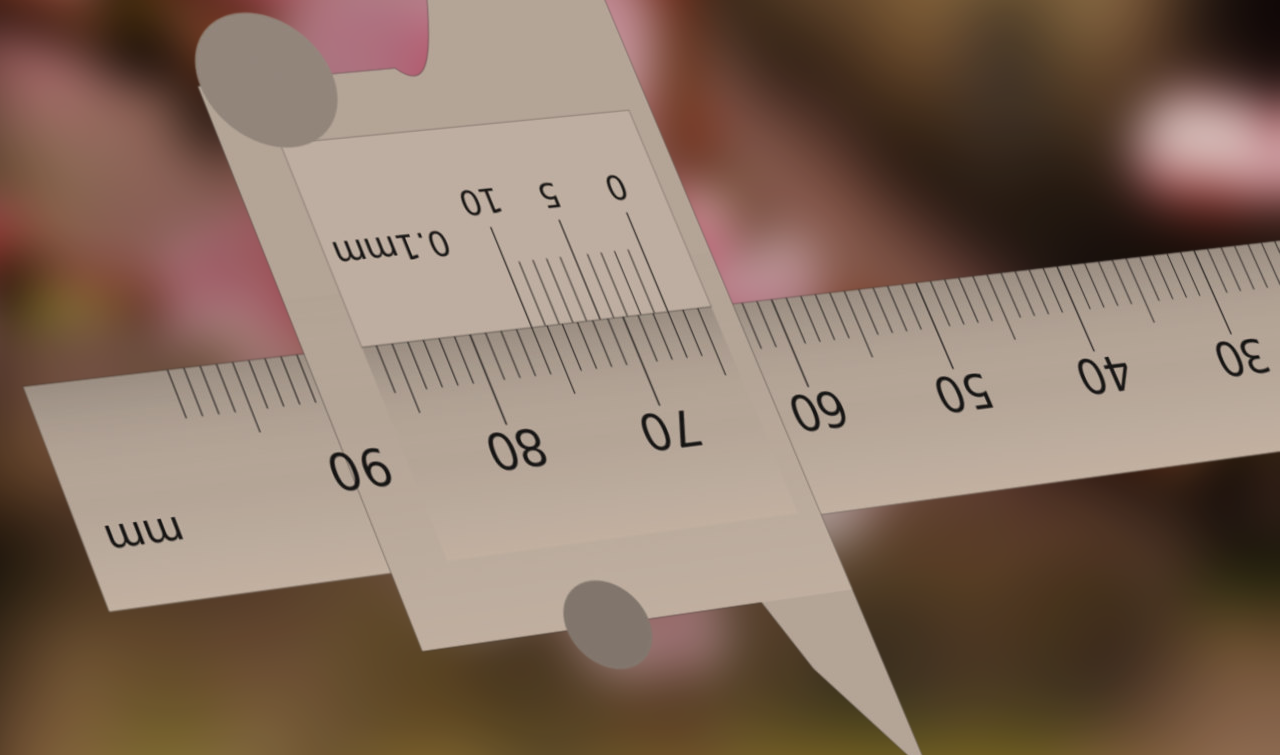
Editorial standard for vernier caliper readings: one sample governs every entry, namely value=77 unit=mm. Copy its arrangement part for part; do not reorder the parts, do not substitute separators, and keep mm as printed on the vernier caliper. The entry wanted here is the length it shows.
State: value=67.0 unit=mm
